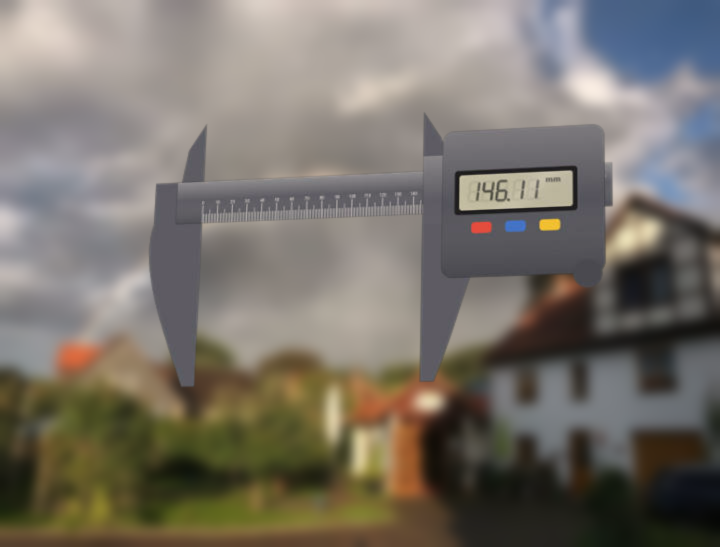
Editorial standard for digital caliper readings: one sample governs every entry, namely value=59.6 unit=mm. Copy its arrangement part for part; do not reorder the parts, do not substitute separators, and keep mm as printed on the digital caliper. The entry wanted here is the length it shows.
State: value=146.11 unit=mm
